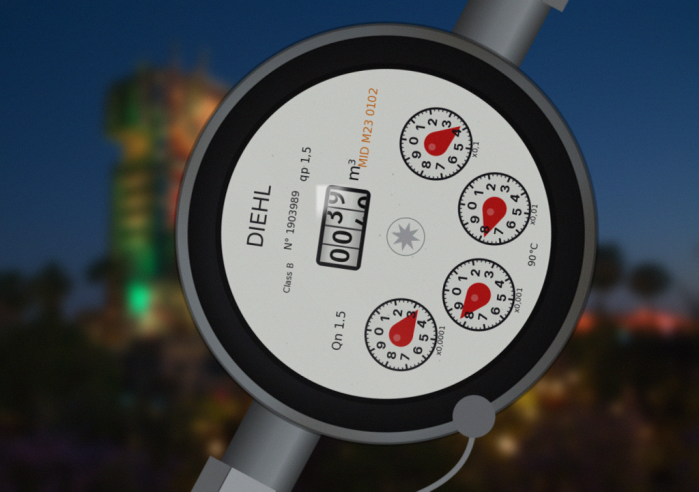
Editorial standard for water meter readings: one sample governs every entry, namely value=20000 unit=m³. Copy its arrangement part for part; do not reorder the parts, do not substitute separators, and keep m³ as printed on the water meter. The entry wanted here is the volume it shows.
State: value=39.3783 unit=m³
